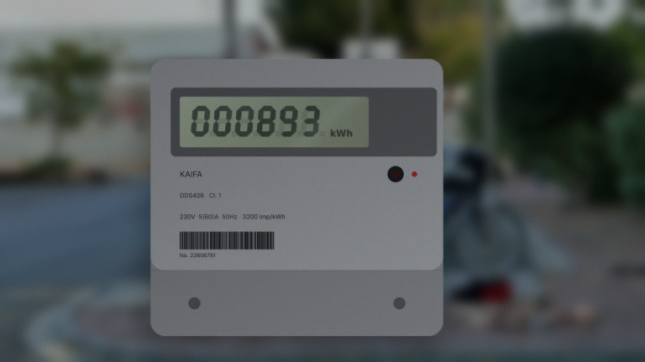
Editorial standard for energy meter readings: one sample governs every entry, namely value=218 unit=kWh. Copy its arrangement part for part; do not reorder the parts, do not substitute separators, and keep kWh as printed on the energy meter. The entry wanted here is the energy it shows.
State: value=893 unit=kWh
